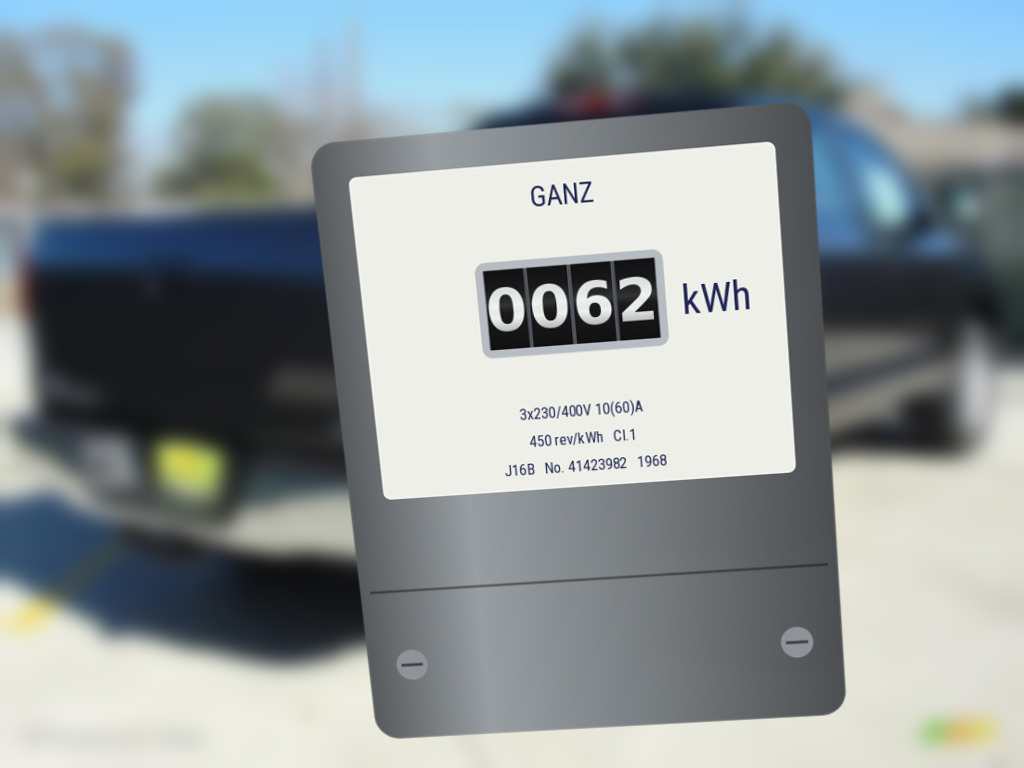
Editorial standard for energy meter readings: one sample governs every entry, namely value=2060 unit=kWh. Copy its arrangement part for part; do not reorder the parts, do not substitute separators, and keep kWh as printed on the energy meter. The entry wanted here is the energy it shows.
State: value=62 unit=kWh
